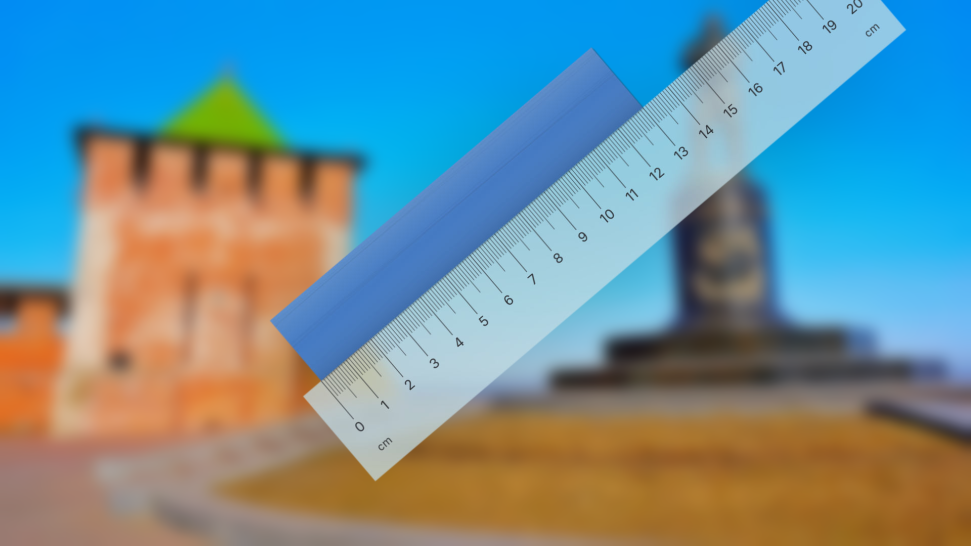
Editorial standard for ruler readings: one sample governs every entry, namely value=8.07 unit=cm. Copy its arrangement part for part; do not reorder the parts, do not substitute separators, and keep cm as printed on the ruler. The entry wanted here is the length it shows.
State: value=13 unit=cm
